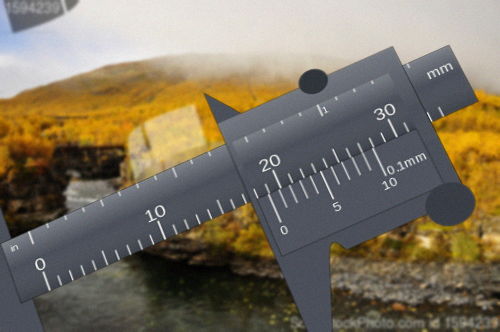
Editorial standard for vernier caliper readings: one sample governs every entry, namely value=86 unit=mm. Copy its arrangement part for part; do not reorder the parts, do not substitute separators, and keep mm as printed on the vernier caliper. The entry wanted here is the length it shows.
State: value=18.9 unit=mm
